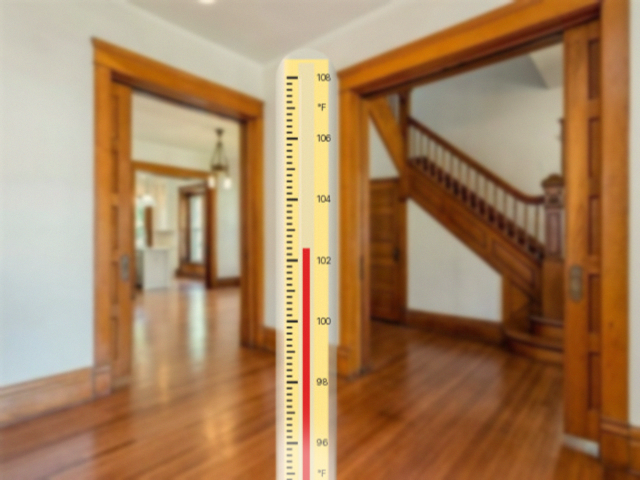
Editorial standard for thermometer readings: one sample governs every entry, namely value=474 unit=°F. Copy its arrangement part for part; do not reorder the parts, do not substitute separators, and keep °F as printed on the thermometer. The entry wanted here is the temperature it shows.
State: value=102.4 unit=°F
